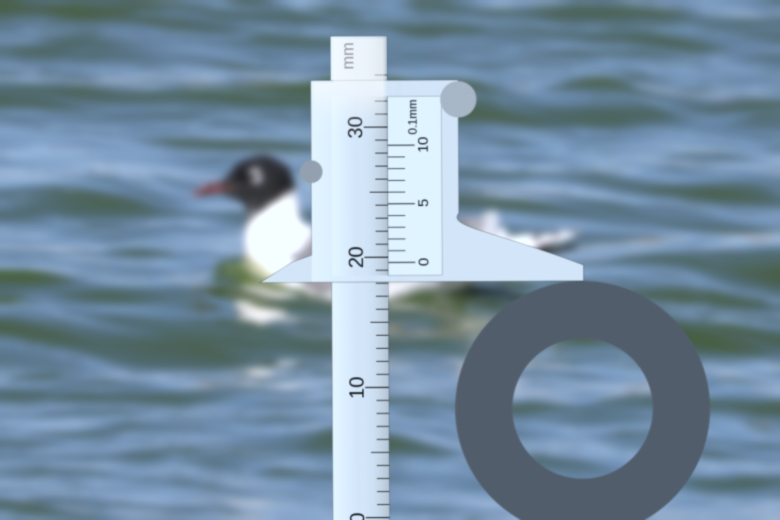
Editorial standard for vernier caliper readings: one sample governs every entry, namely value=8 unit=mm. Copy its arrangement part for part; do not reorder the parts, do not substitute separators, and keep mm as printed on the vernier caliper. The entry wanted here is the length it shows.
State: value=19.6 unit=mm
